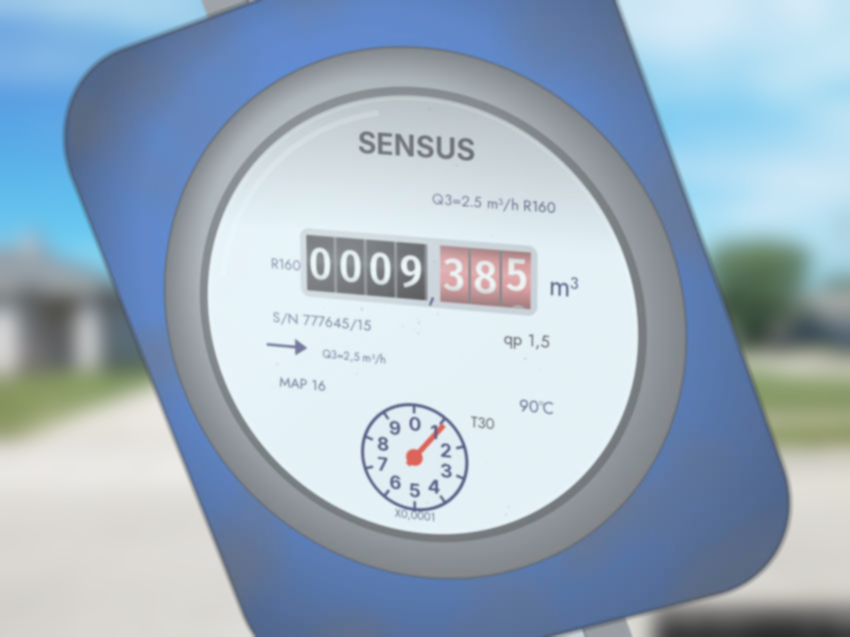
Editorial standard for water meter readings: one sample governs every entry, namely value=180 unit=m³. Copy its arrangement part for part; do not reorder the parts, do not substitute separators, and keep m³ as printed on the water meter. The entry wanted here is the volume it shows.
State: value=9.3851 unit=m³
